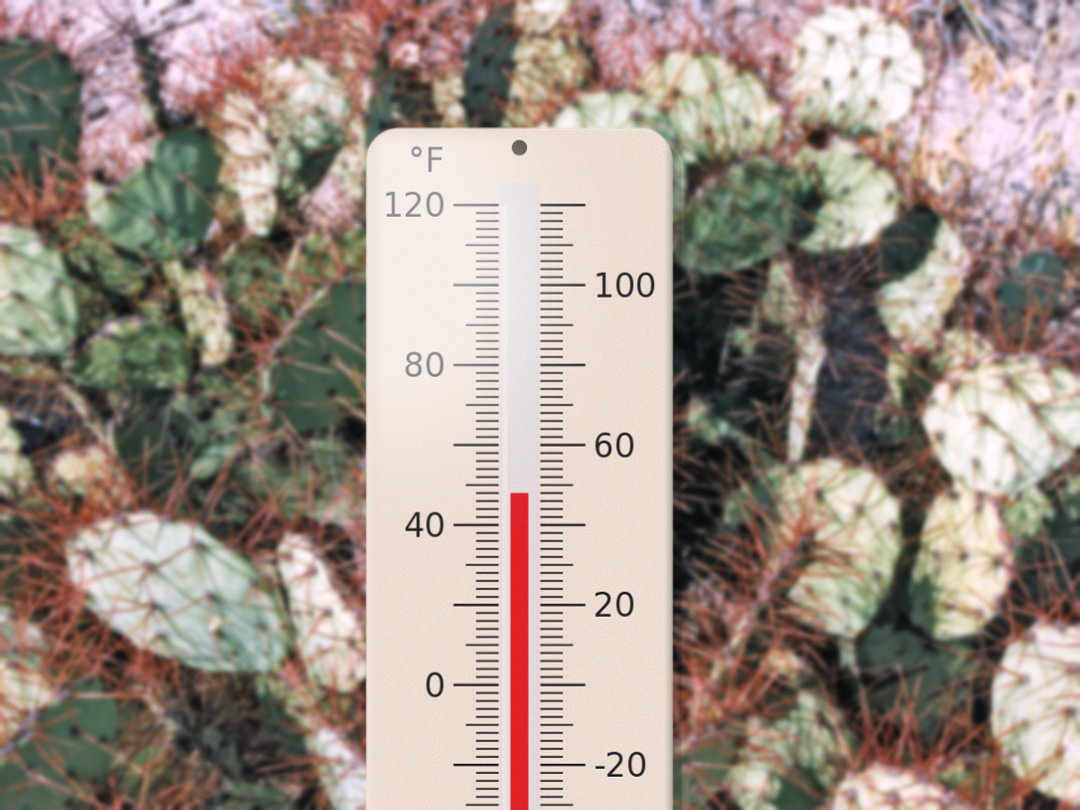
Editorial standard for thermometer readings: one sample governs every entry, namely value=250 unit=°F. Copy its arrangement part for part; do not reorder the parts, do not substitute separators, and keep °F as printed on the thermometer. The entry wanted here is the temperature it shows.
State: value=48 unit=°F
